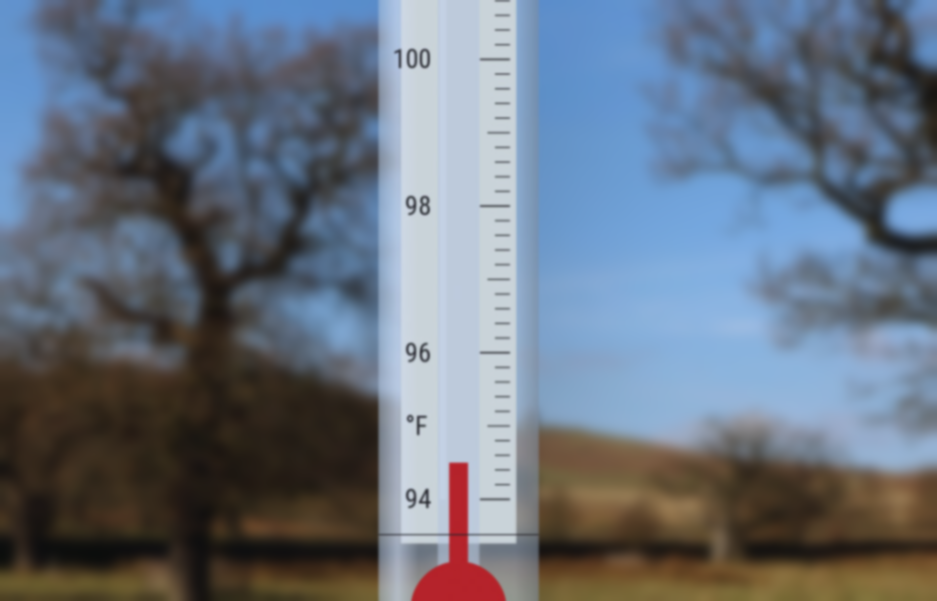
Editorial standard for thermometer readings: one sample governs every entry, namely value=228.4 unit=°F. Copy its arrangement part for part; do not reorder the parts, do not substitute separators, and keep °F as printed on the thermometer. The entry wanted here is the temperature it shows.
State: value=94.5 unit=°F
